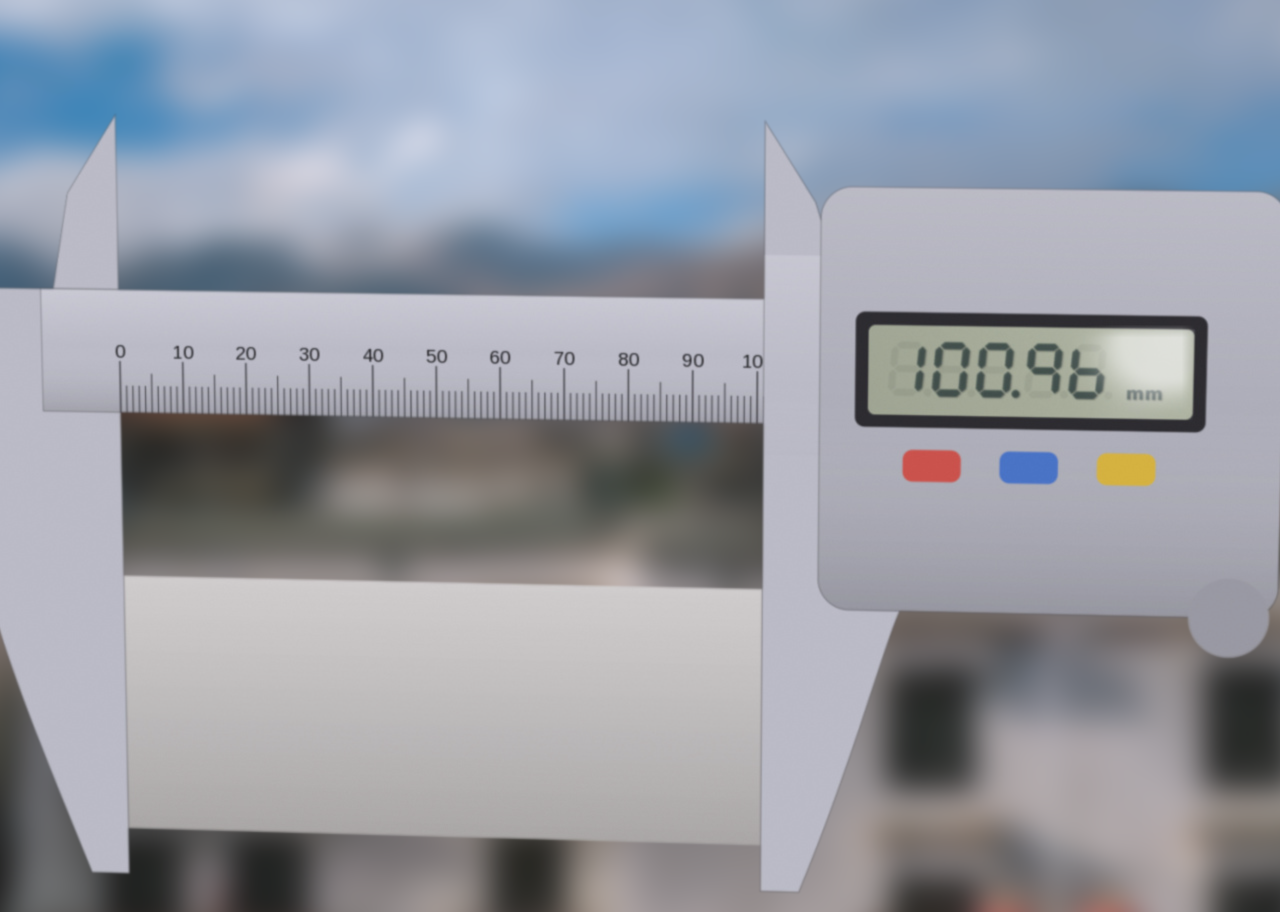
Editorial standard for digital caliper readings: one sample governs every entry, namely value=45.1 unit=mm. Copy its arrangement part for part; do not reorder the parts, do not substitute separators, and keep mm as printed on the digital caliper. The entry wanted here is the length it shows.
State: value=100.96 unit=mm
